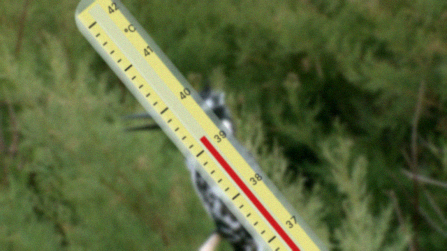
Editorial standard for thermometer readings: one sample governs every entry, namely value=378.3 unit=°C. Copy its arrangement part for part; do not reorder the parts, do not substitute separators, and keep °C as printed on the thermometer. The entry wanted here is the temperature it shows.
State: value=39.2 unit=°C
